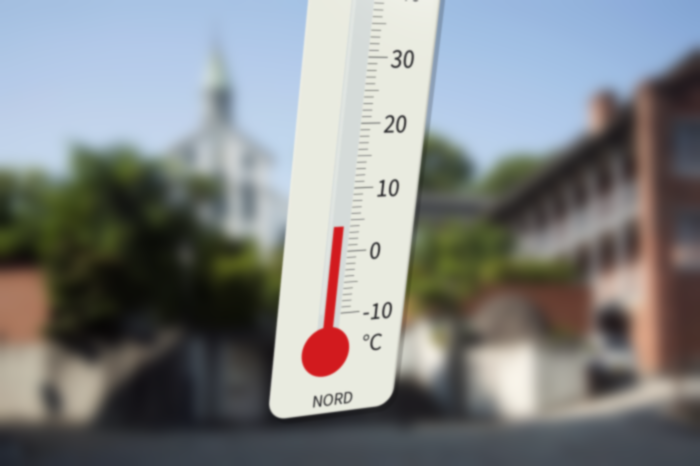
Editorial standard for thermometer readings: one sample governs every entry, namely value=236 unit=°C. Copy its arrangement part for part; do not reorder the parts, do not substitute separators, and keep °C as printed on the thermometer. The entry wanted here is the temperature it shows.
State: value=4 unit=°C
